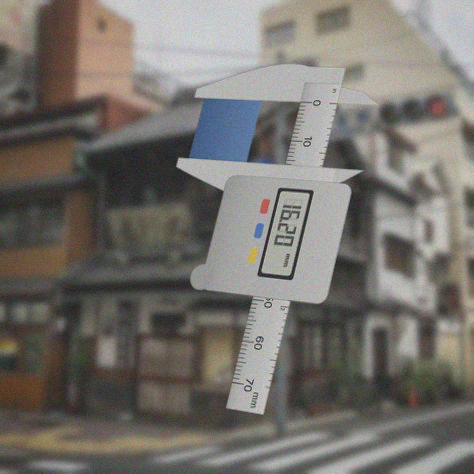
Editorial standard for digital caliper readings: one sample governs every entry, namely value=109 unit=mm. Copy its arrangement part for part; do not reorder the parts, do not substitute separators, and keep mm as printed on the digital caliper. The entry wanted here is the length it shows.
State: value=16.20 unit=mm
